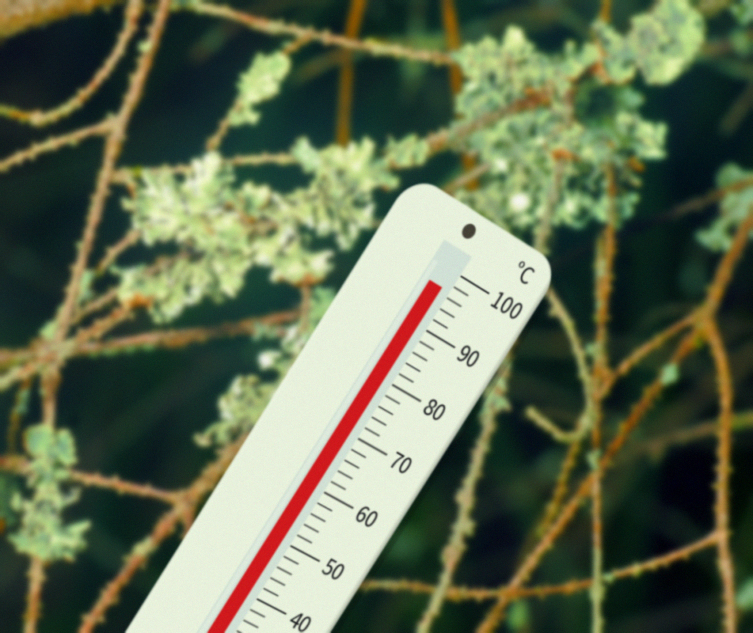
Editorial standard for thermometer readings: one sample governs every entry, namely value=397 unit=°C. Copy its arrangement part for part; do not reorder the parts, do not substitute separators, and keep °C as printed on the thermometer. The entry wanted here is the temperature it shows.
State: value=97 unit=°C
